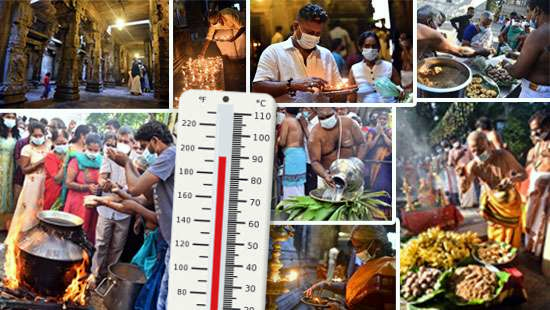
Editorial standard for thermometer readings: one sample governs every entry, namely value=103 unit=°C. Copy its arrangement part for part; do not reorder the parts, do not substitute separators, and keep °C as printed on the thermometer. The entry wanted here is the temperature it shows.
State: value=90 unit=°C
